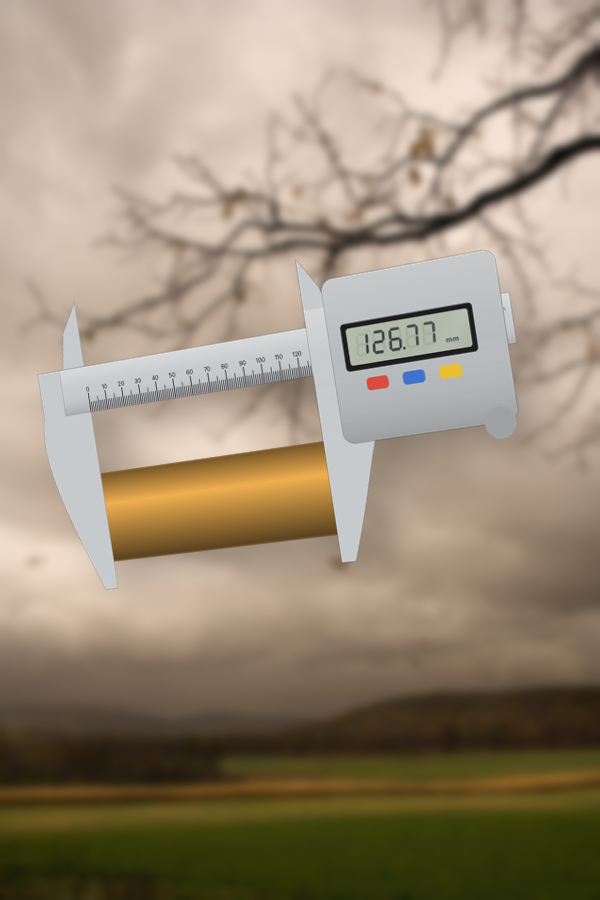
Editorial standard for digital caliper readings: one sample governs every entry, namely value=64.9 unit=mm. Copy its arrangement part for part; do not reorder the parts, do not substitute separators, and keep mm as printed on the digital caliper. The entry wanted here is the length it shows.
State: value=126.77 unit=mm
